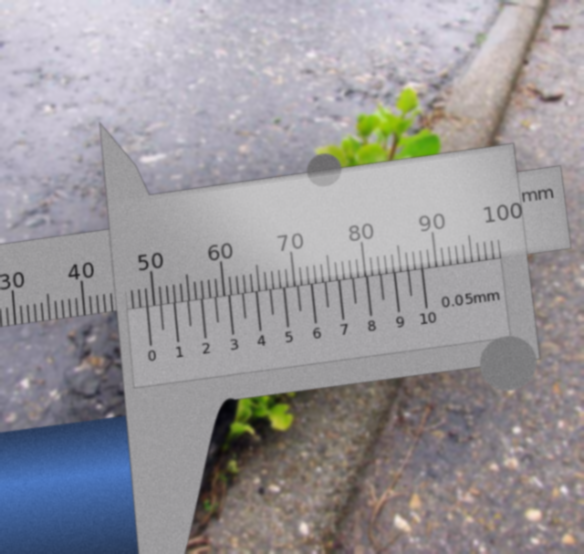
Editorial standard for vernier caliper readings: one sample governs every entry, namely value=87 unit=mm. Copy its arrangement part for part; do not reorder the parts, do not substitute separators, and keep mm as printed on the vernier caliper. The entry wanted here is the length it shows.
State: value=49.0 unit=mm
